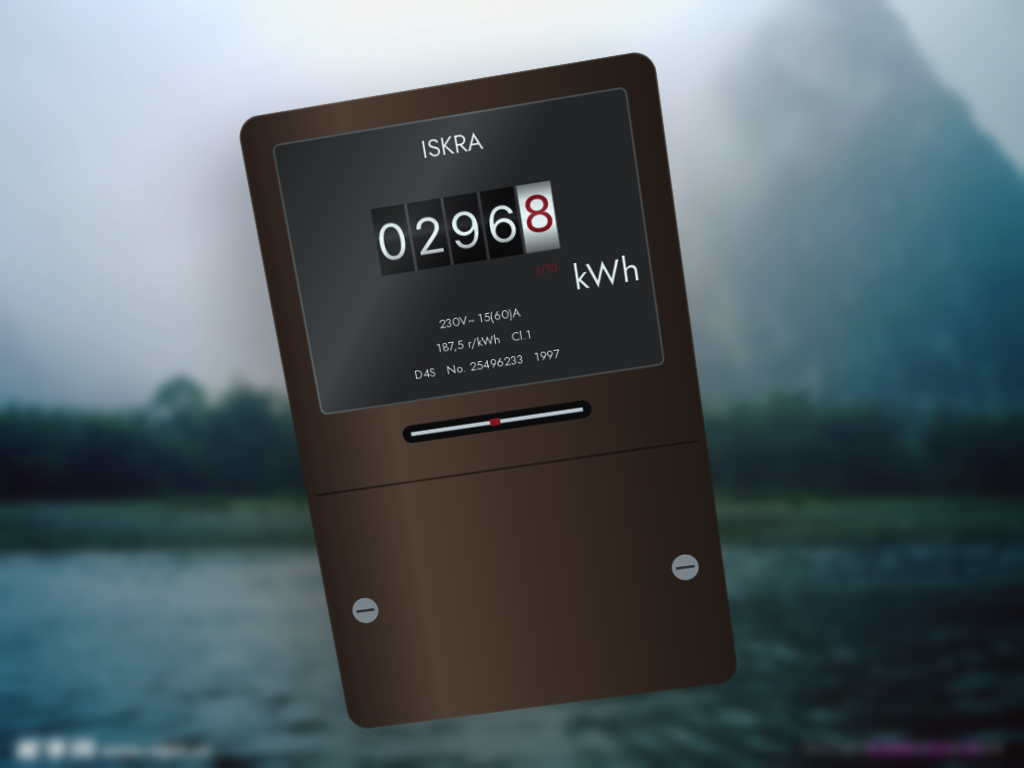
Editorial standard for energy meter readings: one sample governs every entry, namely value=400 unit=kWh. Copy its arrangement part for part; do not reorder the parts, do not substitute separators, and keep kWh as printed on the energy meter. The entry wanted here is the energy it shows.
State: value=296.8 unit=kWh
